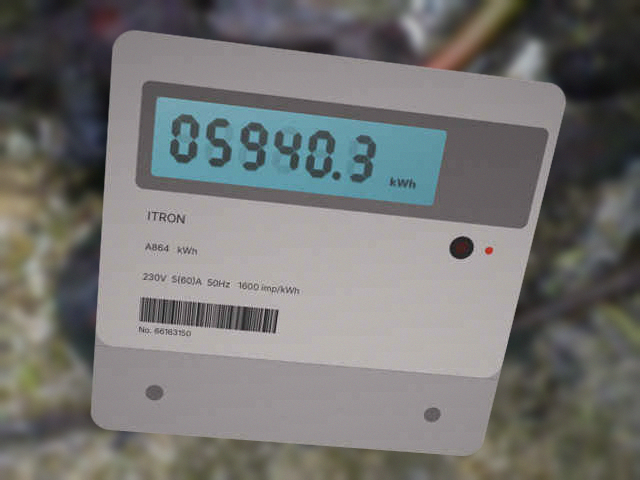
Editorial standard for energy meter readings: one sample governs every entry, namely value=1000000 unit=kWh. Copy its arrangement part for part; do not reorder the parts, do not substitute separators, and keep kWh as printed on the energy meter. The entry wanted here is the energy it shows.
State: value=5940.3 unit=kWh
